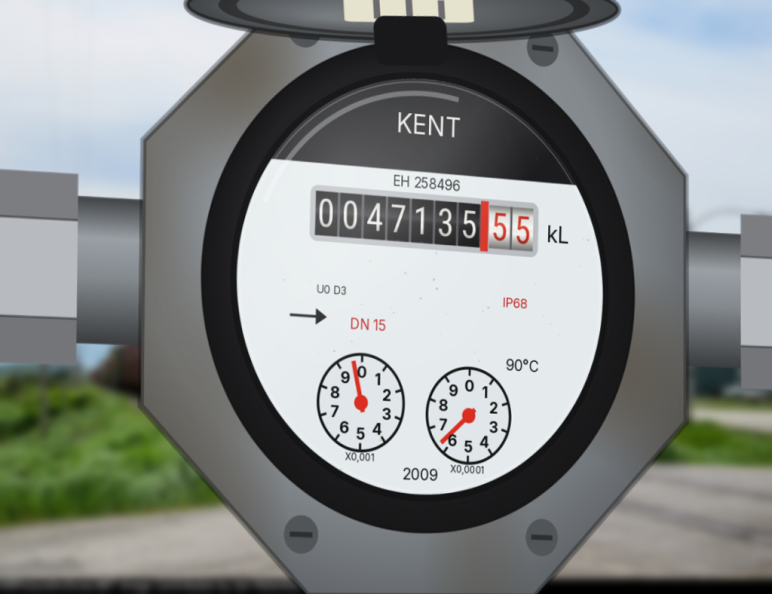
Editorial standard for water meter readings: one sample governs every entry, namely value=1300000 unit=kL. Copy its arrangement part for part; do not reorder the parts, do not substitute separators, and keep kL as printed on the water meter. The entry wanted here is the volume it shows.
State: value=47135.5496 unit=kL
